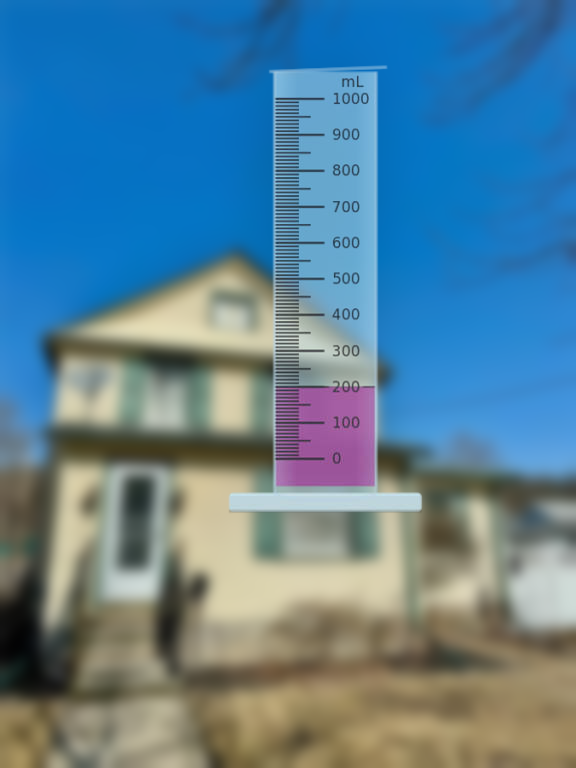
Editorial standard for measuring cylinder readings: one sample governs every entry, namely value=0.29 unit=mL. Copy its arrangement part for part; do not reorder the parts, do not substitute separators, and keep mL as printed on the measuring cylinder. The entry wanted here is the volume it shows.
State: value=200 unit=mL
